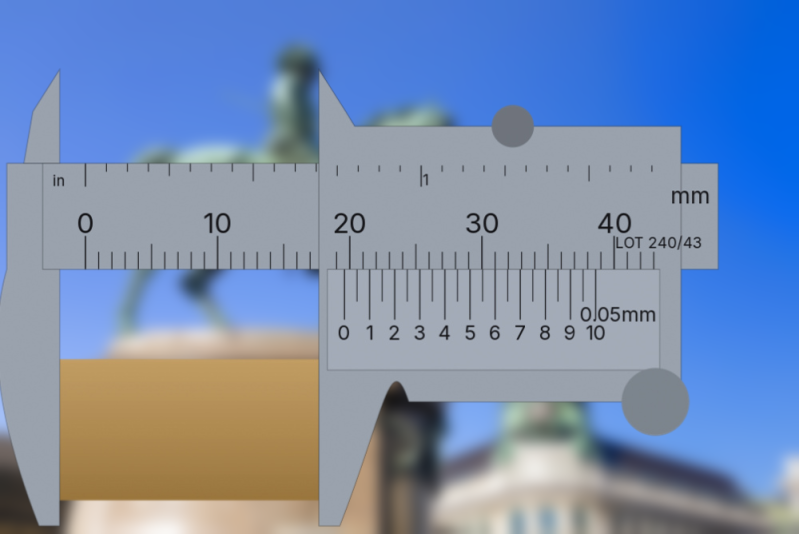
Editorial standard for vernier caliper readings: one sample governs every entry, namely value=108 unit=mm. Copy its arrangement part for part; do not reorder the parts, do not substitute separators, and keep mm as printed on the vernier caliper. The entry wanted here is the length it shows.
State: value=19.6 unit=mm
